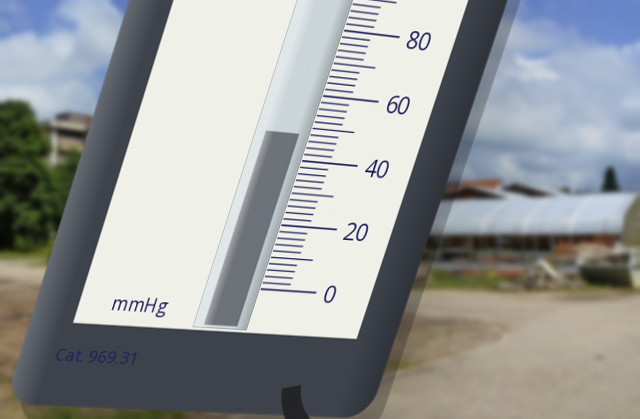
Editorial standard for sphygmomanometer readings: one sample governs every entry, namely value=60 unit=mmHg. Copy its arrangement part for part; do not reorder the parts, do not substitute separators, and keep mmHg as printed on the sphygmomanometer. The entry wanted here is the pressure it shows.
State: value=48 unit=mmHg
